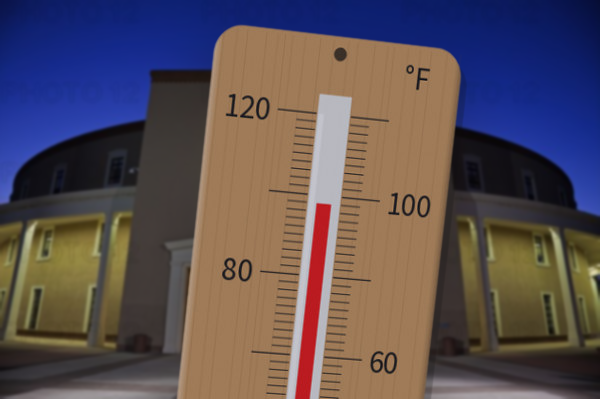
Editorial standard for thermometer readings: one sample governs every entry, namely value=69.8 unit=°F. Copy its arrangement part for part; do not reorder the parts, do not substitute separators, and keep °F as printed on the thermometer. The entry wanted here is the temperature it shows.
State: value=98 unit=°F
